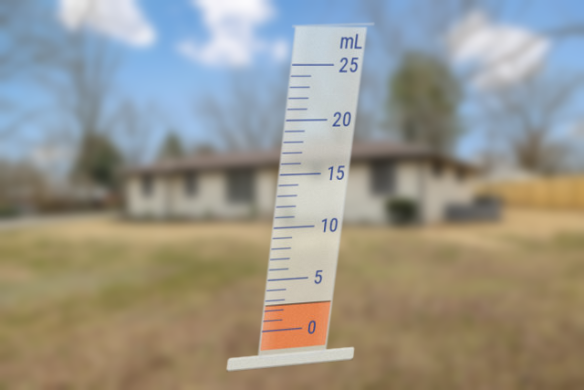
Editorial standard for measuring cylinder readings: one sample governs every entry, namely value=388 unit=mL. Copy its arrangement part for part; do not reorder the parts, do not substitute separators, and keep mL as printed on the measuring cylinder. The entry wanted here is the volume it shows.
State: value=2.5 unit=mL
